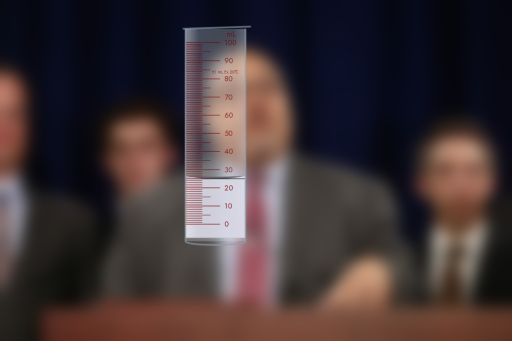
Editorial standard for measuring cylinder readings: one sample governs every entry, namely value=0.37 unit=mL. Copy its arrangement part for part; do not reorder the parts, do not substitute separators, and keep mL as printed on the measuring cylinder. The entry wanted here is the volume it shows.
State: value=25 unit=mL
